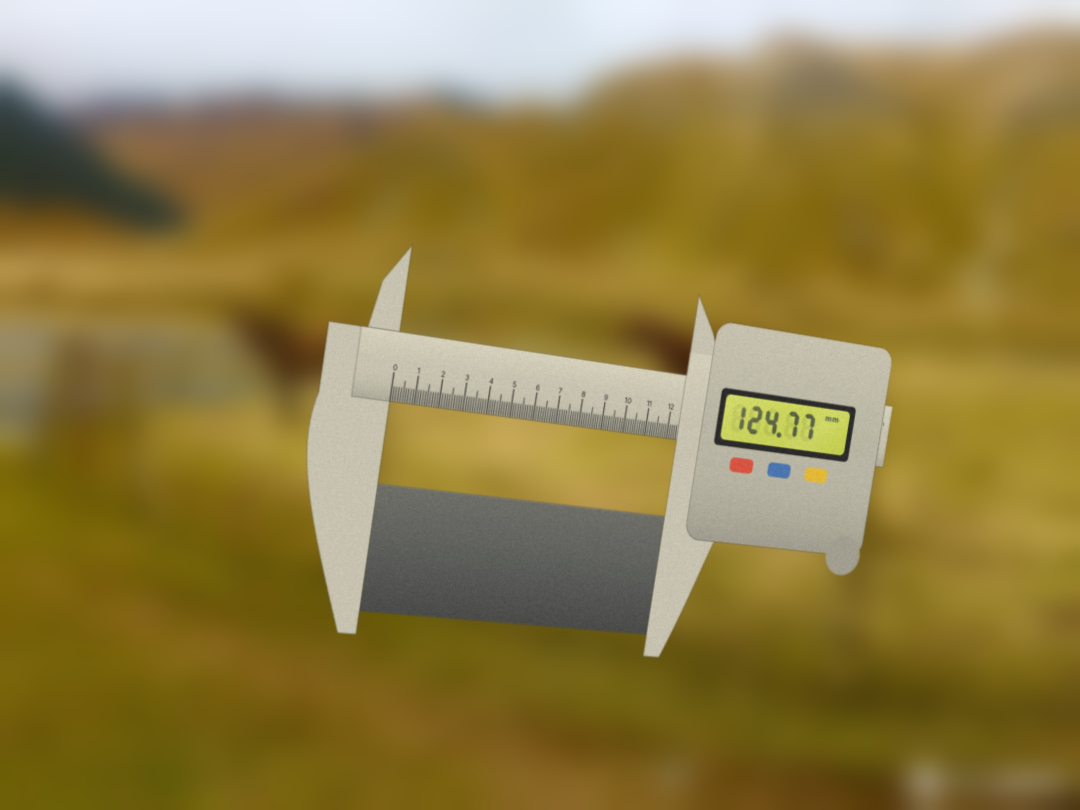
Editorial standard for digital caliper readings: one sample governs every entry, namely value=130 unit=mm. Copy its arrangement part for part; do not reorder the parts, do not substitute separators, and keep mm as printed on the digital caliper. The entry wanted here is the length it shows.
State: value=124.77 unit=mm
